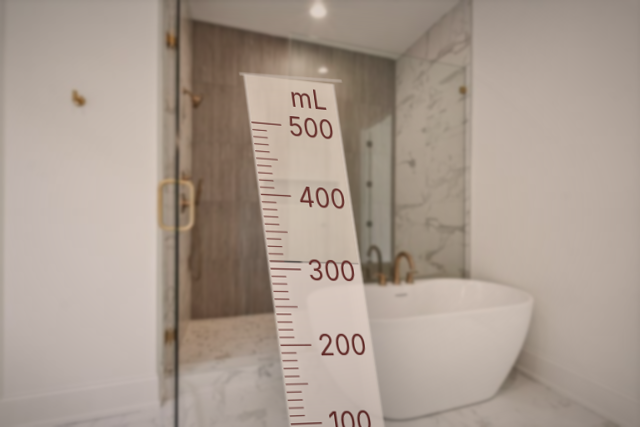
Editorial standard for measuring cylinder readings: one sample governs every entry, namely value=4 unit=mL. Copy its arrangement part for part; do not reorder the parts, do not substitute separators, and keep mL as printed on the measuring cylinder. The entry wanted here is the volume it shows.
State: value=310 unit=mL
